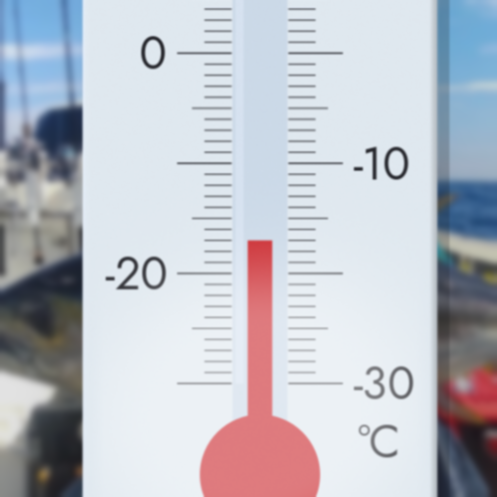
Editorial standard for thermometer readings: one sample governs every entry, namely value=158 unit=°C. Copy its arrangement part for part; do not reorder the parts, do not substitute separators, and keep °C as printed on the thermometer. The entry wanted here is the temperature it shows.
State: value=-17 unit=°C
